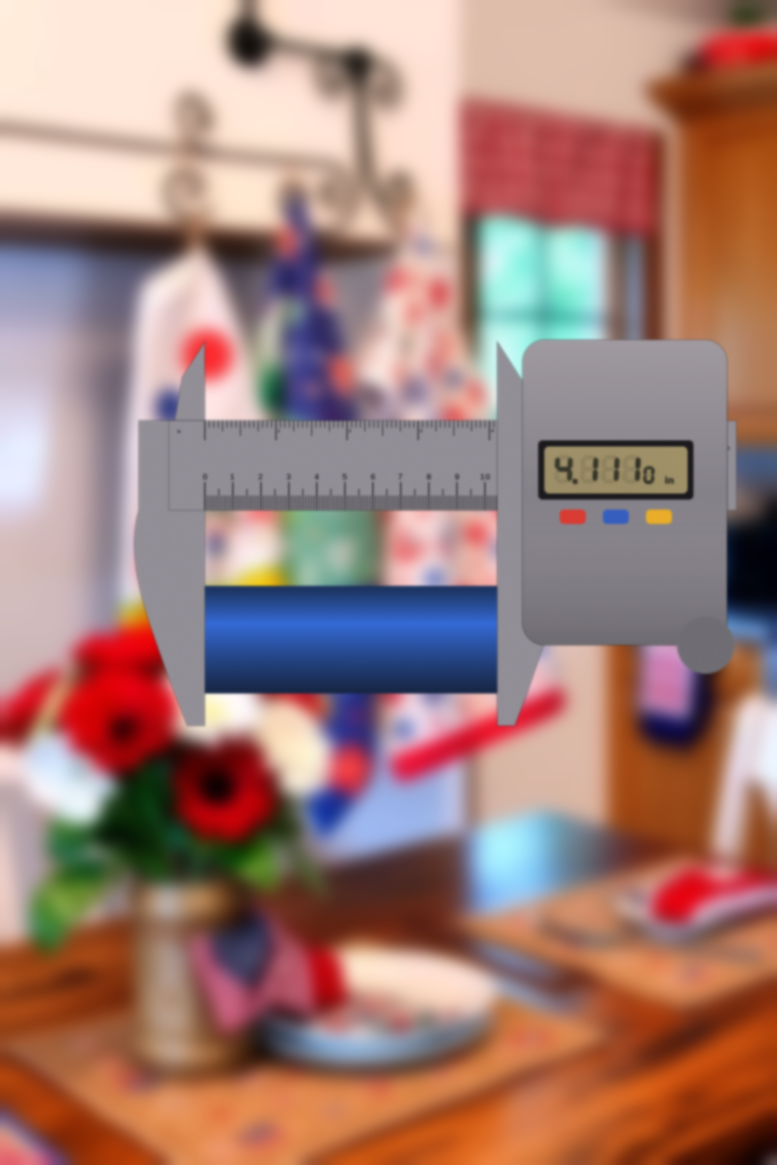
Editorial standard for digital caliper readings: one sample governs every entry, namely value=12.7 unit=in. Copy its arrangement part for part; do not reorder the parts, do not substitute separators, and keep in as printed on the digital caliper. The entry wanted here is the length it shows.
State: value=4.1110 unit=in
